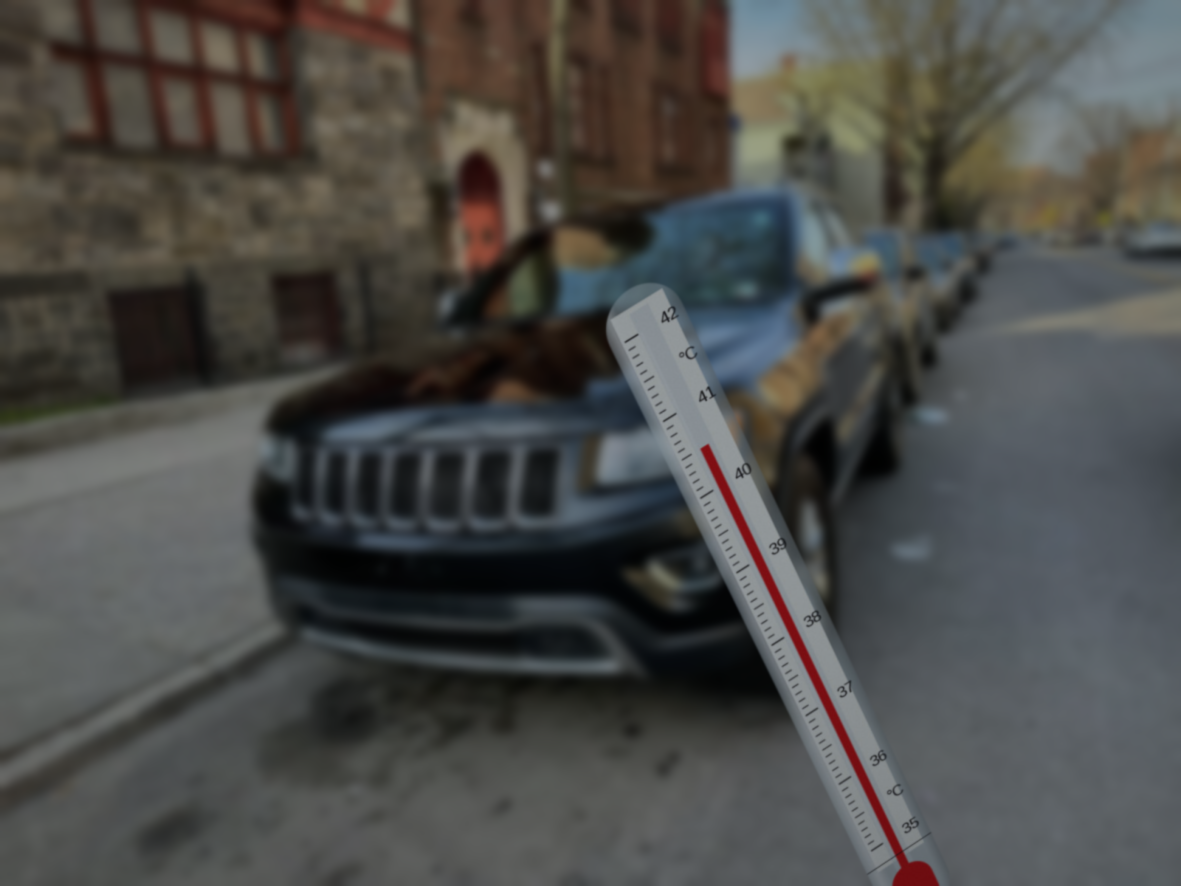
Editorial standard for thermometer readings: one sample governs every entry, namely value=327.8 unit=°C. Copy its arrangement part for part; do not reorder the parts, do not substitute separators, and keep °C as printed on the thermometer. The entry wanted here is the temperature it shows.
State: value=40.5 unit=°C
